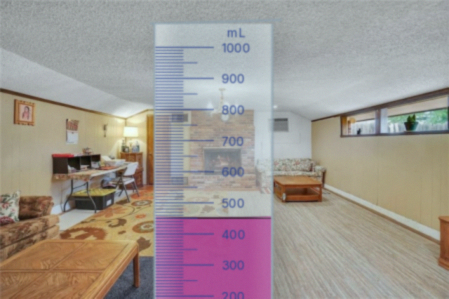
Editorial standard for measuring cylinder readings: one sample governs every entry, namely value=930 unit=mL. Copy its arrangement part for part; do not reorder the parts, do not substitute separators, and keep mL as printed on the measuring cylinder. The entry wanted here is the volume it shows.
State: value=450 unit=mL
